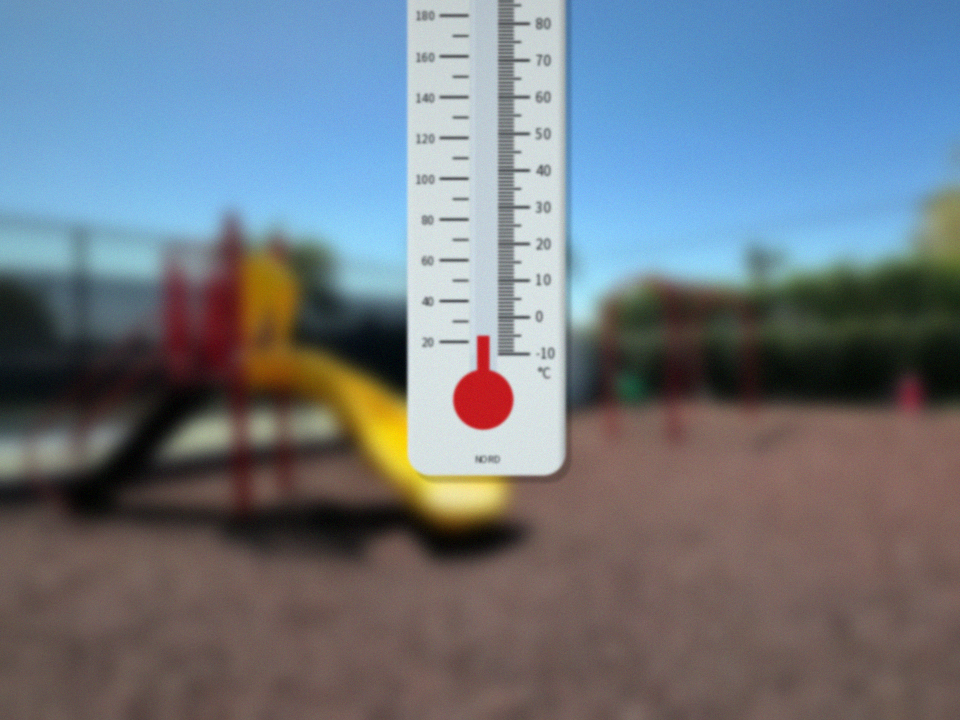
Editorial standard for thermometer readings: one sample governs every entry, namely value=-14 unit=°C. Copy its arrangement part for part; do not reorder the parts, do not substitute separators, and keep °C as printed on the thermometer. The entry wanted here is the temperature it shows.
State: value=-5 unit=°C
